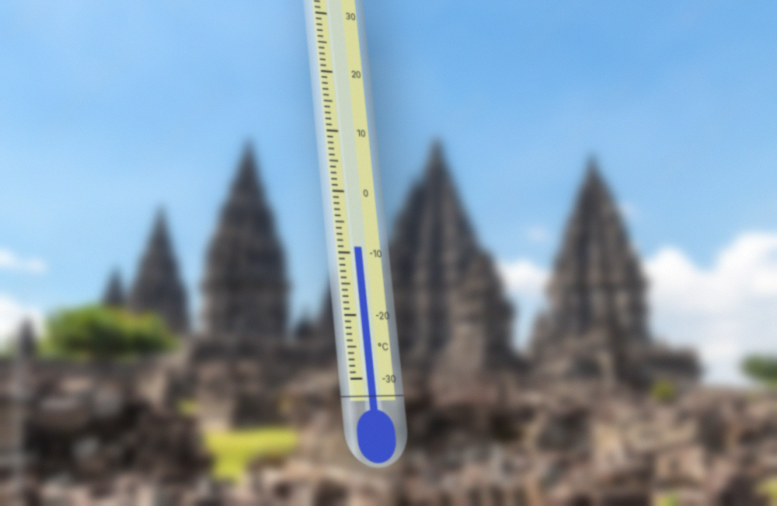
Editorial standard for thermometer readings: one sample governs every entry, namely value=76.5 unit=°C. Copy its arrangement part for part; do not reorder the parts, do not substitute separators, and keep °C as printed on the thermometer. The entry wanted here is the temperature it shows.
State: value=-9 unit=°C
